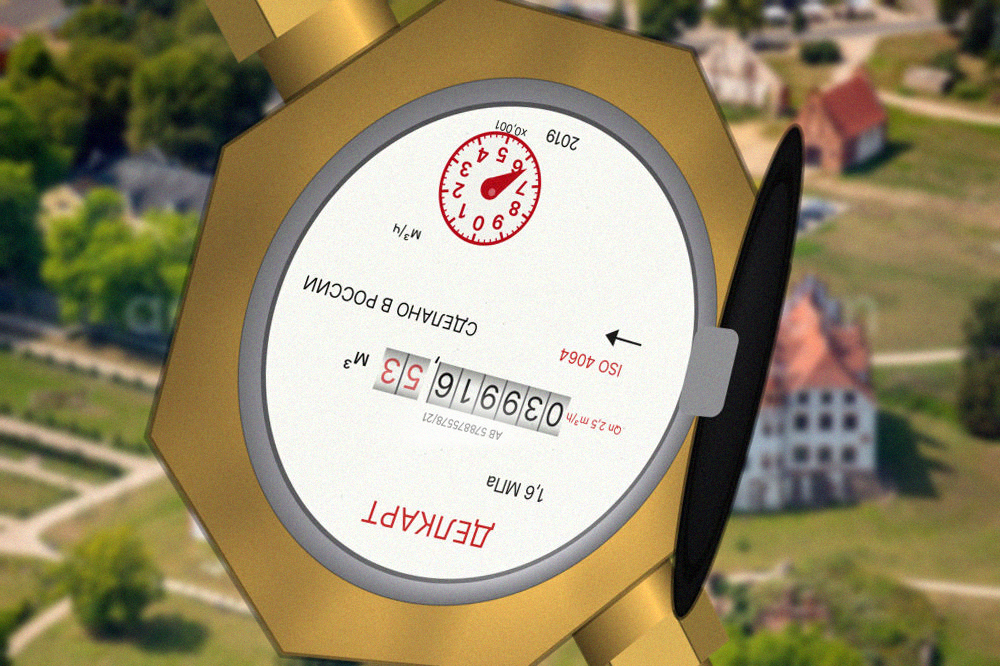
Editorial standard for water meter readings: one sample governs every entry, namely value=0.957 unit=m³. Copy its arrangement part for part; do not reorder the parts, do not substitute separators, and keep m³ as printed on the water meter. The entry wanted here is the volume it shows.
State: value=39916.536 unit=m³
